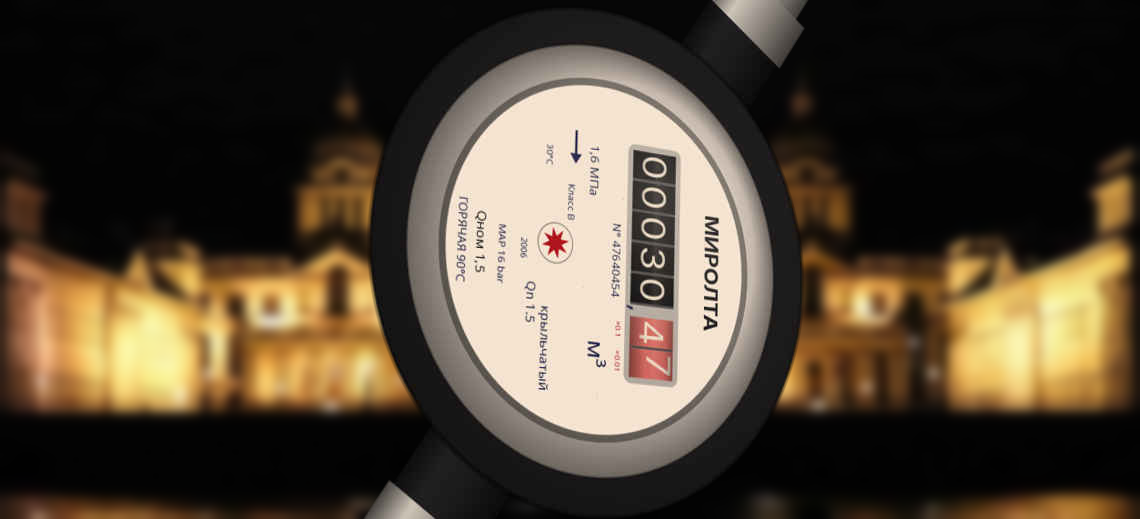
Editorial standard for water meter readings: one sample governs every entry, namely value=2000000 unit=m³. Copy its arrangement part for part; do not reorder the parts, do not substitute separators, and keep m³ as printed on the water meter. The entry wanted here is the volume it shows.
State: value=30.47 unit=m³
